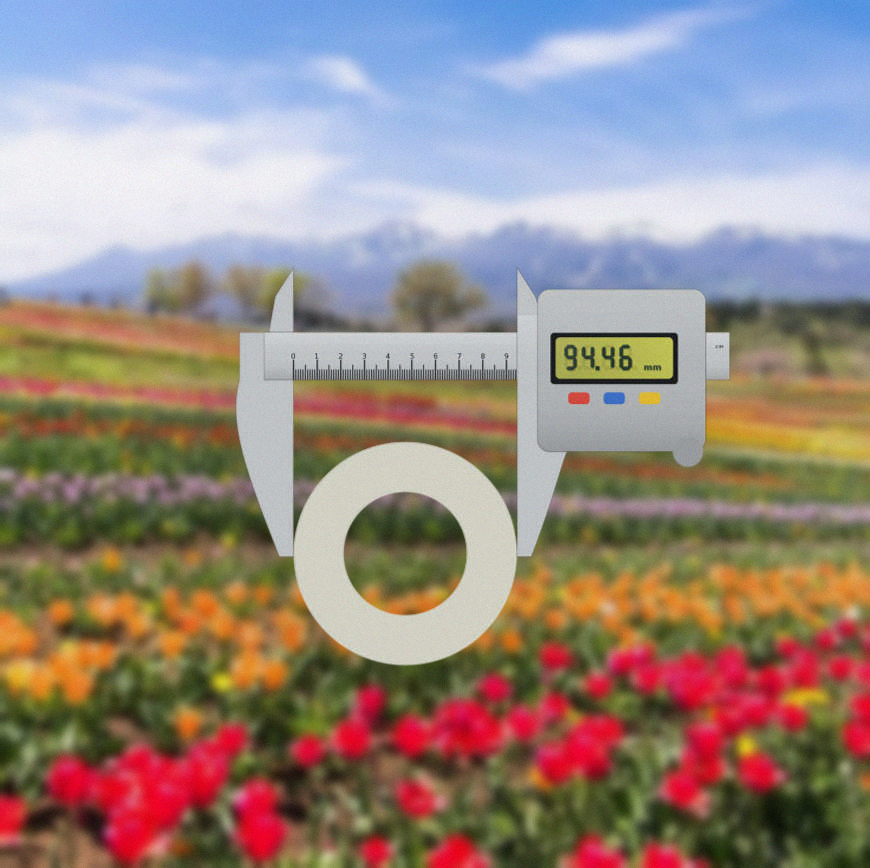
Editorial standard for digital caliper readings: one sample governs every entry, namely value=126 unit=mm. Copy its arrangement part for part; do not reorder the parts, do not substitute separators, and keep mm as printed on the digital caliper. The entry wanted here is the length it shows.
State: value=94.46 unit=mm
